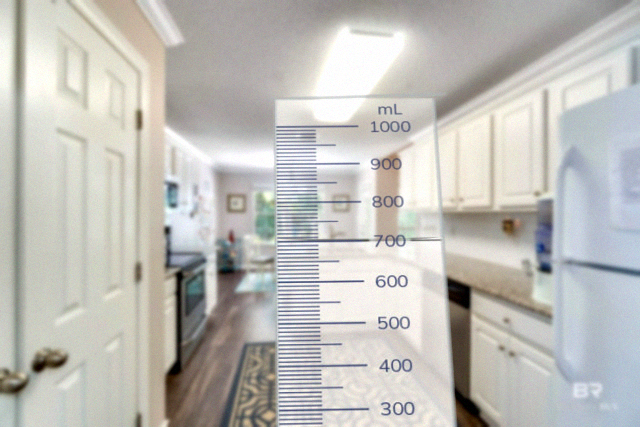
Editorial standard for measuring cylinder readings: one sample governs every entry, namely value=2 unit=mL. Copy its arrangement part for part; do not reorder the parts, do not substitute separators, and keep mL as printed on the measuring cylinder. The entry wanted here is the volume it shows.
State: value=700 unit=mL
